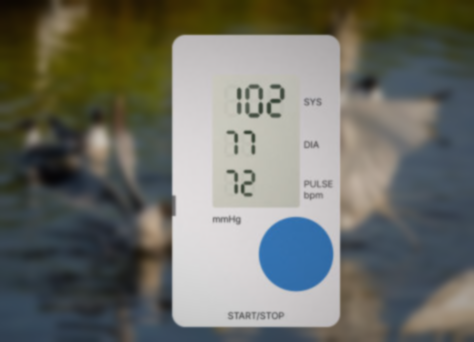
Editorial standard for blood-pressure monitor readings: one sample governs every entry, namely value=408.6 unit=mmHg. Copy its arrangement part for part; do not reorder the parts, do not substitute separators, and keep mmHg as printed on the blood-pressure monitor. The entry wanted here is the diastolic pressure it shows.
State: value=77 unit=mmHg
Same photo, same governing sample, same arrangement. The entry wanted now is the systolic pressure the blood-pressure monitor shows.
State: value=102 unit=mmHg
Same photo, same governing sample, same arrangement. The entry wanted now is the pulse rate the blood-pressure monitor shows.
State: value=72 unit=bpm
